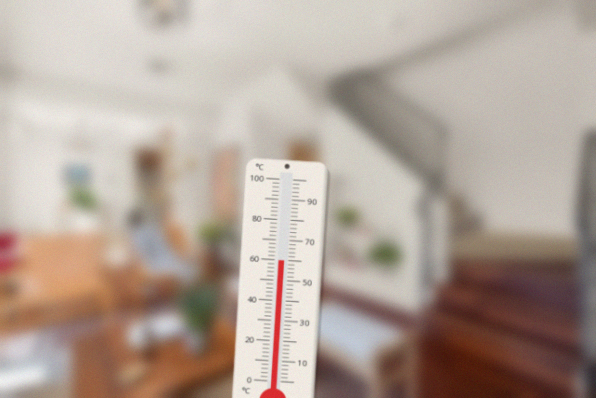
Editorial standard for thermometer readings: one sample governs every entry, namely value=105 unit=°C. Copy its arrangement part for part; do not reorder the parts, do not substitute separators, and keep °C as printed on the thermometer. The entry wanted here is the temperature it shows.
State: value=60 unit=°C
